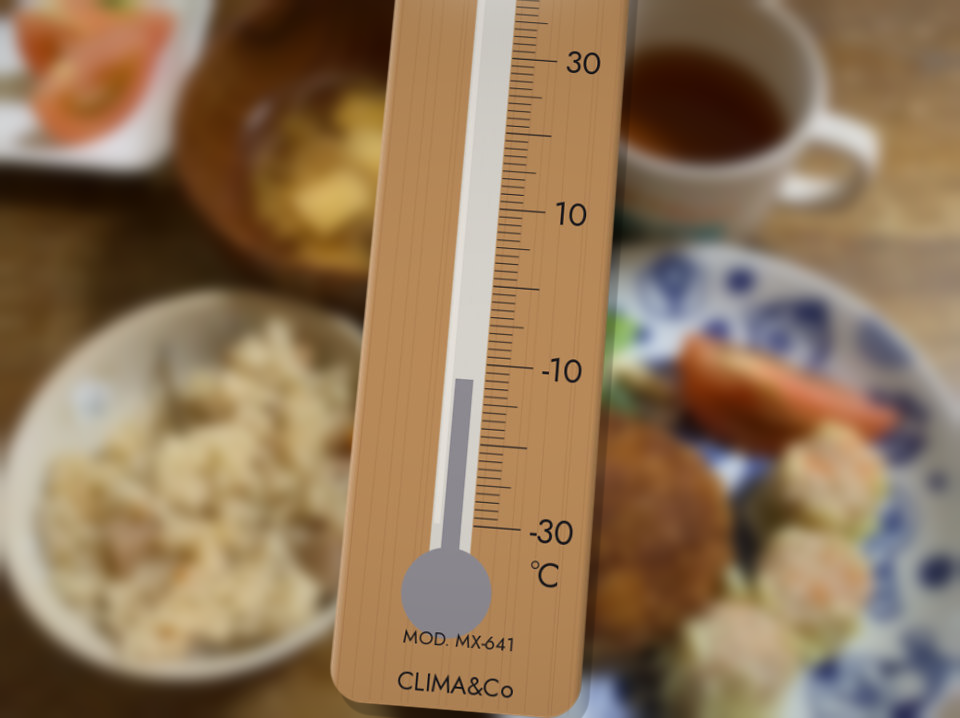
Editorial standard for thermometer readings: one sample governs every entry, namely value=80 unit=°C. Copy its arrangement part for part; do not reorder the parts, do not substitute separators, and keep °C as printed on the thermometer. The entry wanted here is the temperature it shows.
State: value=-12 unit=°C
